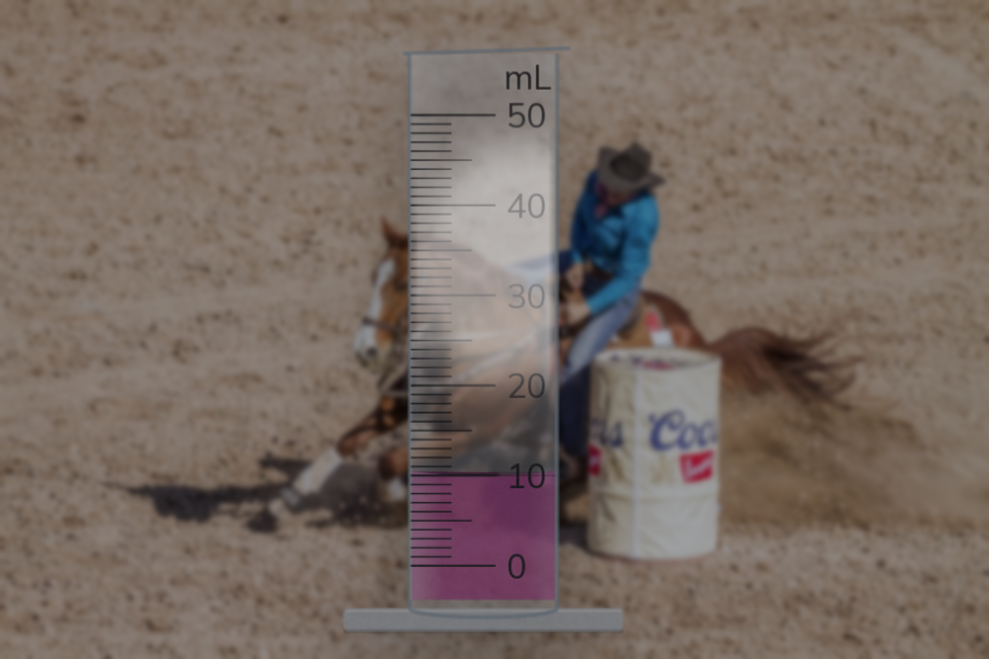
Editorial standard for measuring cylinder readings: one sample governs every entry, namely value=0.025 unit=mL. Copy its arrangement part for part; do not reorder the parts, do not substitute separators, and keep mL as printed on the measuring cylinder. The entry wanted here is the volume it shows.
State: value=10 unit=mL
